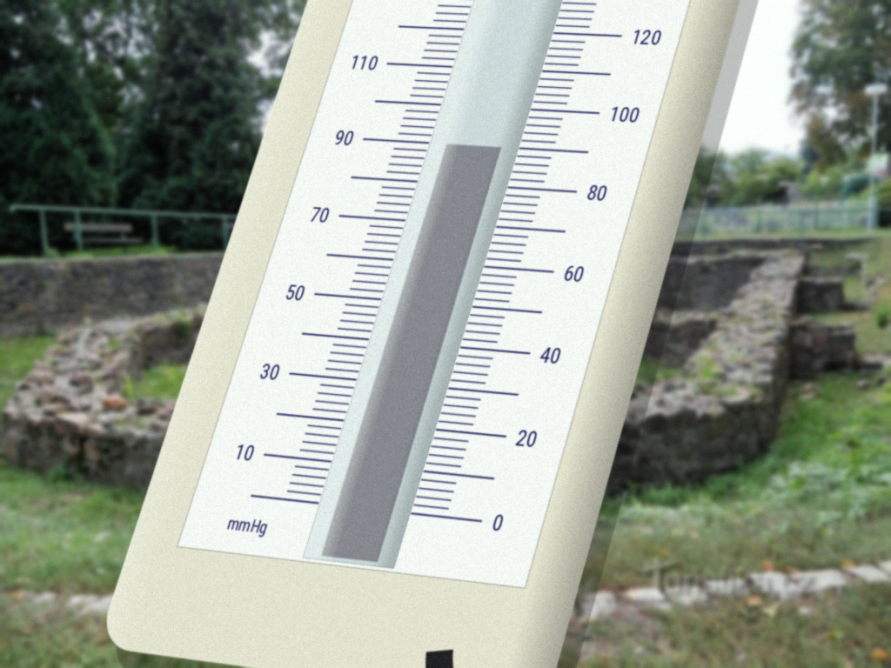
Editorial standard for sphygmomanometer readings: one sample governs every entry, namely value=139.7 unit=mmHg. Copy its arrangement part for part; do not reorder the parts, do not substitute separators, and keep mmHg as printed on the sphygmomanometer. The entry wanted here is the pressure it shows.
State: value=90 unit=mmHg
